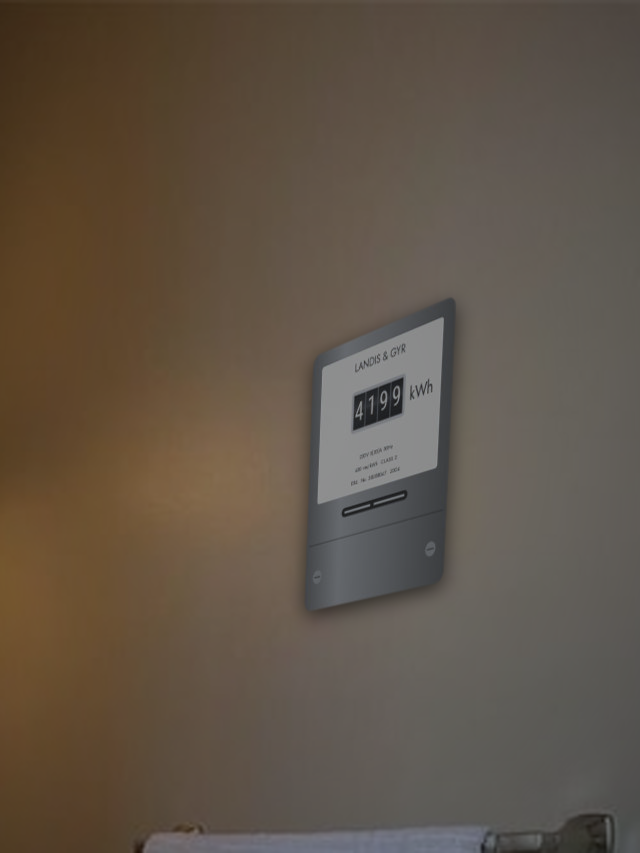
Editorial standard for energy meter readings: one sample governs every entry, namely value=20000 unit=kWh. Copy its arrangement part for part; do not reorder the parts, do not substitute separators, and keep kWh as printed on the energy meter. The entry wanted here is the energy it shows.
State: value=4199 unit=kWh
